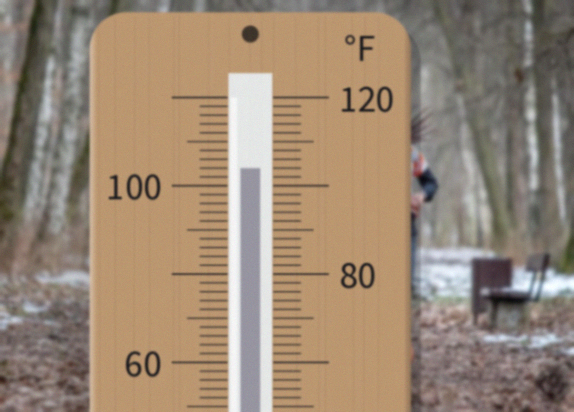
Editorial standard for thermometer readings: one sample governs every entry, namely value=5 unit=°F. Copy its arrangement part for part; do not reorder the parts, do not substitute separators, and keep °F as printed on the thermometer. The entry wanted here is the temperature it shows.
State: value=104 unit=°F
